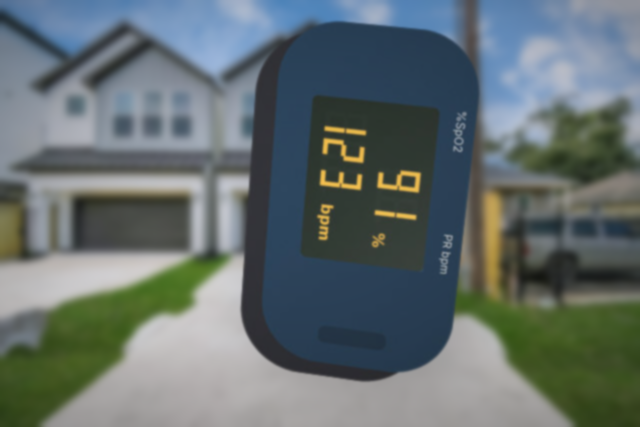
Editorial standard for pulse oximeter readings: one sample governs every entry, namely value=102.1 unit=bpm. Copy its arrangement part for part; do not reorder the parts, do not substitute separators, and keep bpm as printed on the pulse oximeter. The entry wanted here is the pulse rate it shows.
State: value=123 unit=bpm
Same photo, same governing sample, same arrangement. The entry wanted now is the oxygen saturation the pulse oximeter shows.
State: value=91 unit=%
